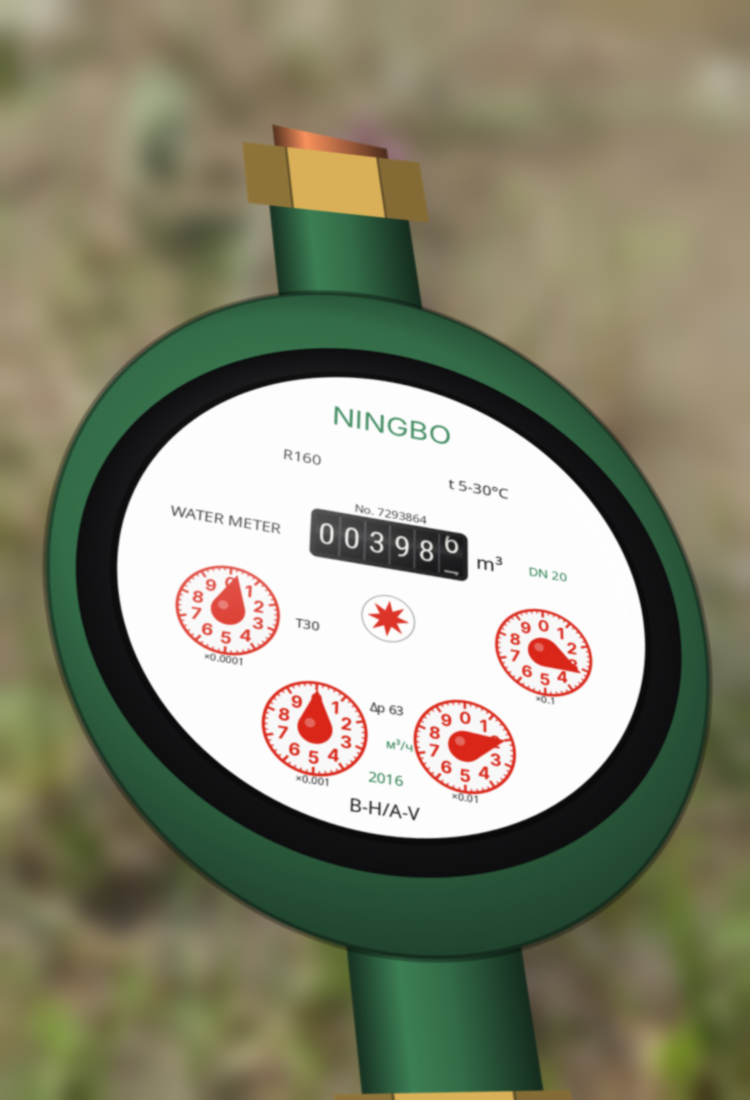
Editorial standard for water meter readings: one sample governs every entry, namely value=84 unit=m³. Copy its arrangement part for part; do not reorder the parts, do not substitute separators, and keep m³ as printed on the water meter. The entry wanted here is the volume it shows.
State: value=3986.3200 unit=m³
